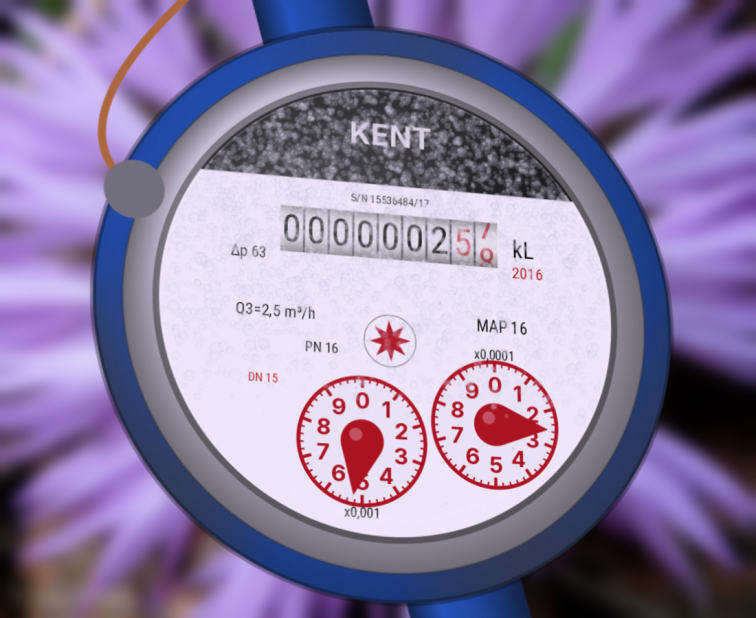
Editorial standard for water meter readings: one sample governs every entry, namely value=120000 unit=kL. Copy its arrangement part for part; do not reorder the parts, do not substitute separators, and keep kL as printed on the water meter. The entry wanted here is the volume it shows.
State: value=2.5752 unit=kL
